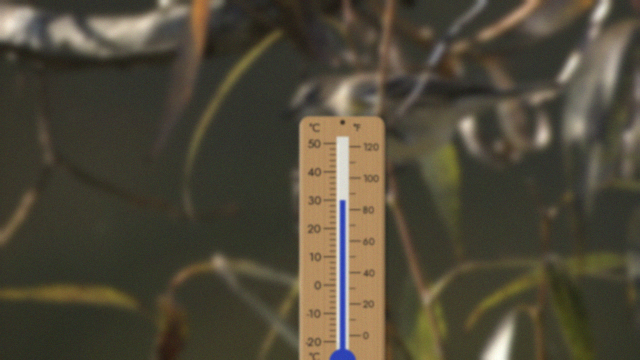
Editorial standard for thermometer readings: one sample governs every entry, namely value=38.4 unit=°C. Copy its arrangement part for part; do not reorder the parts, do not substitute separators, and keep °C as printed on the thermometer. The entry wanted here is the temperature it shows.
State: value=30 unit=°C
